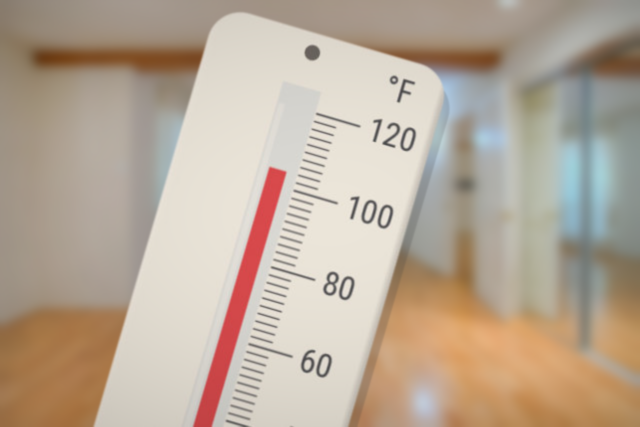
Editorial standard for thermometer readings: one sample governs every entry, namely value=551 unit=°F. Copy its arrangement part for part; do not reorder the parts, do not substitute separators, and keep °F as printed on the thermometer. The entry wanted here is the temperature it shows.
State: value=104 unit=°F
